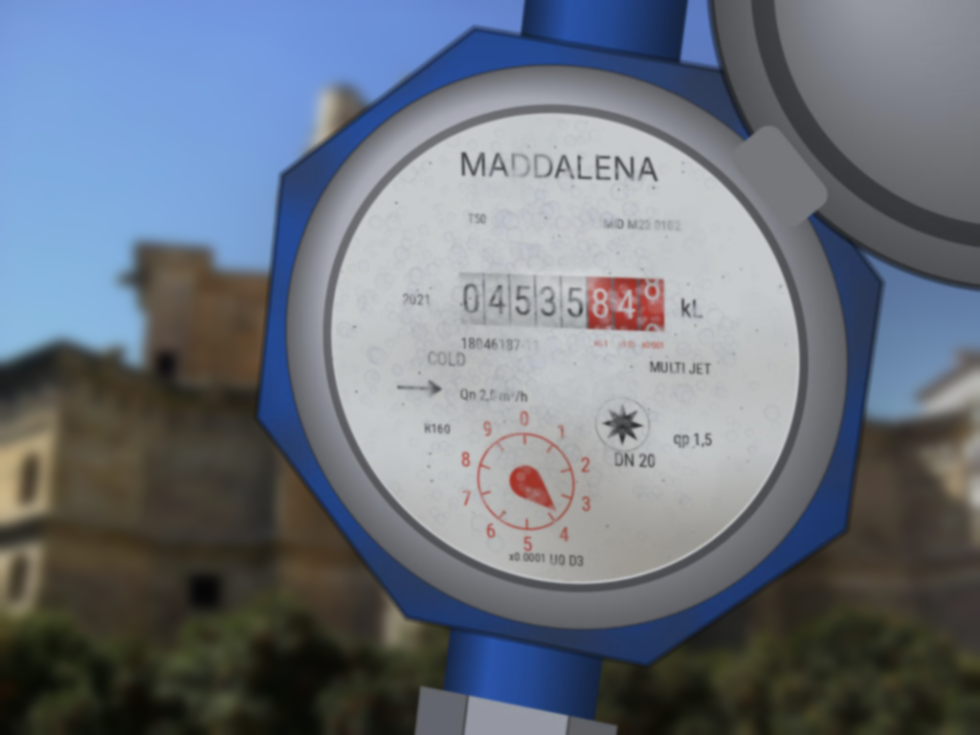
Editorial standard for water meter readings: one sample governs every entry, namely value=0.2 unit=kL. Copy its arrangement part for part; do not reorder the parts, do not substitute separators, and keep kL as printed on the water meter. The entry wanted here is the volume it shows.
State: value=4535.8483 unit=kL
